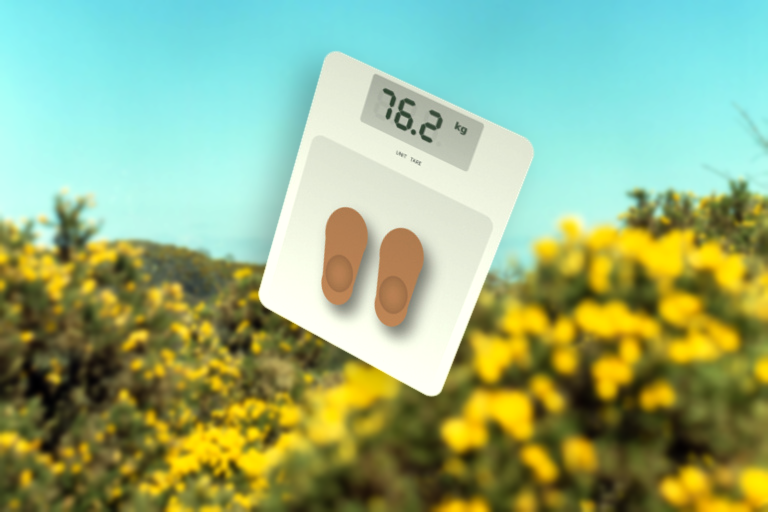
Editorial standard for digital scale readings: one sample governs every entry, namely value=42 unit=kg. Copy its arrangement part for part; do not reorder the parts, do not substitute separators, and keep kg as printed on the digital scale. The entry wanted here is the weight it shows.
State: value=76.2 unit=kg
